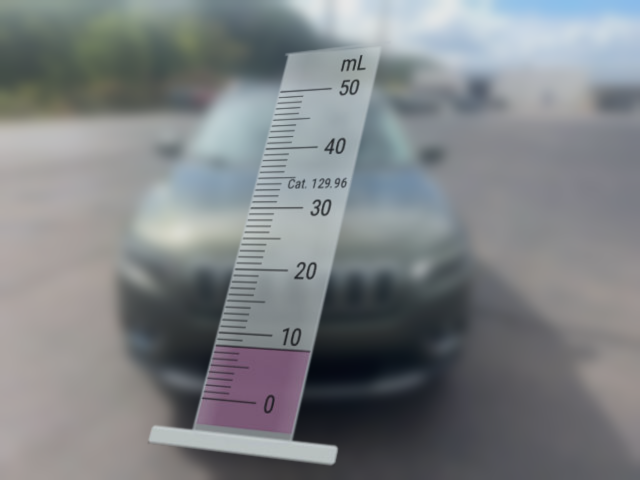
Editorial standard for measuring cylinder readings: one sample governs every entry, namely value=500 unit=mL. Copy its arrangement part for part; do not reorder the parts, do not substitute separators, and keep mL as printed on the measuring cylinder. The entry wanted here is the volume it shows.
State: value=8 unit=mL
